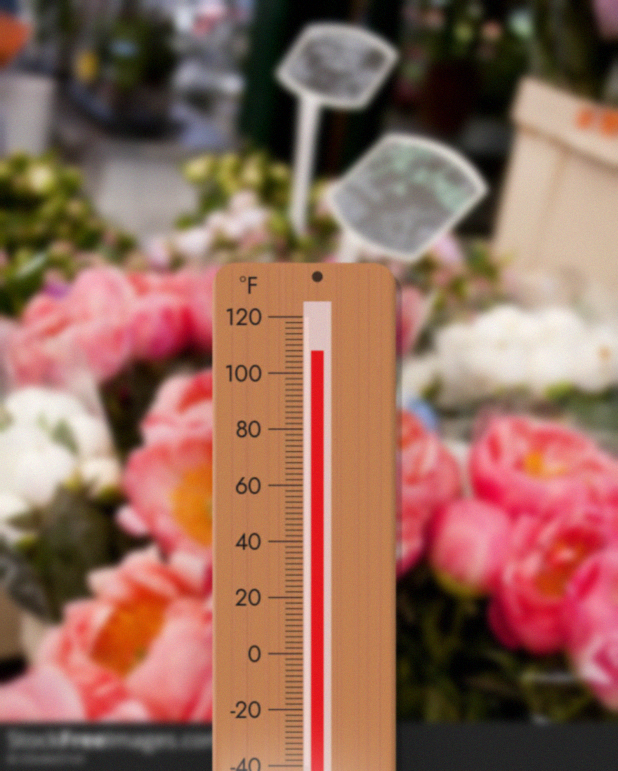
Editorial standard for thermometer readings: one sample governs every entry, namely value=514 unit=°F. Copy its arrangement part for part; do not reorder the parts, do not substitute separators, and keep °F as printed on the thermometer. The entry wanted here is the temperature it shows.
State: value=108 unit=°F
